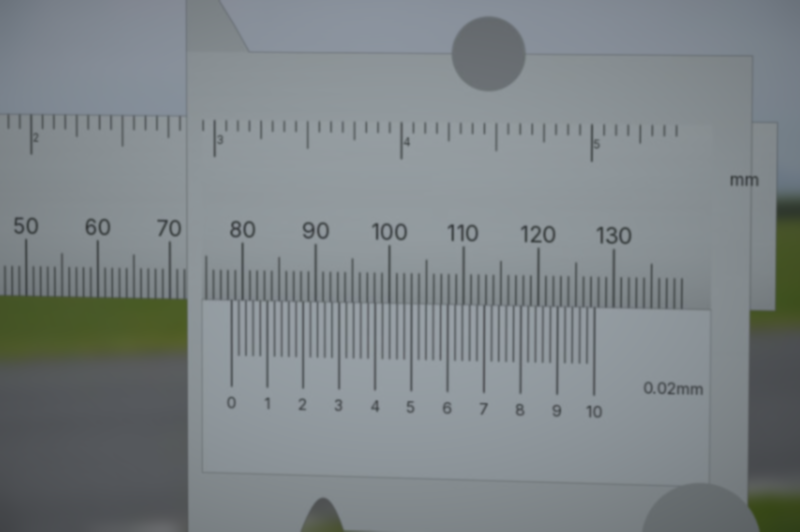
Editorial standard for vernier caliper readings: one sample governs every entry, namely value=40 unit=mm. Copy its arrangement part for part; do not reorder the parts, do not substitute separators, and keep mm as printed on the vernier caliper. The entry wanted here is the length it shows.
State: value=78.5 unit=mm
